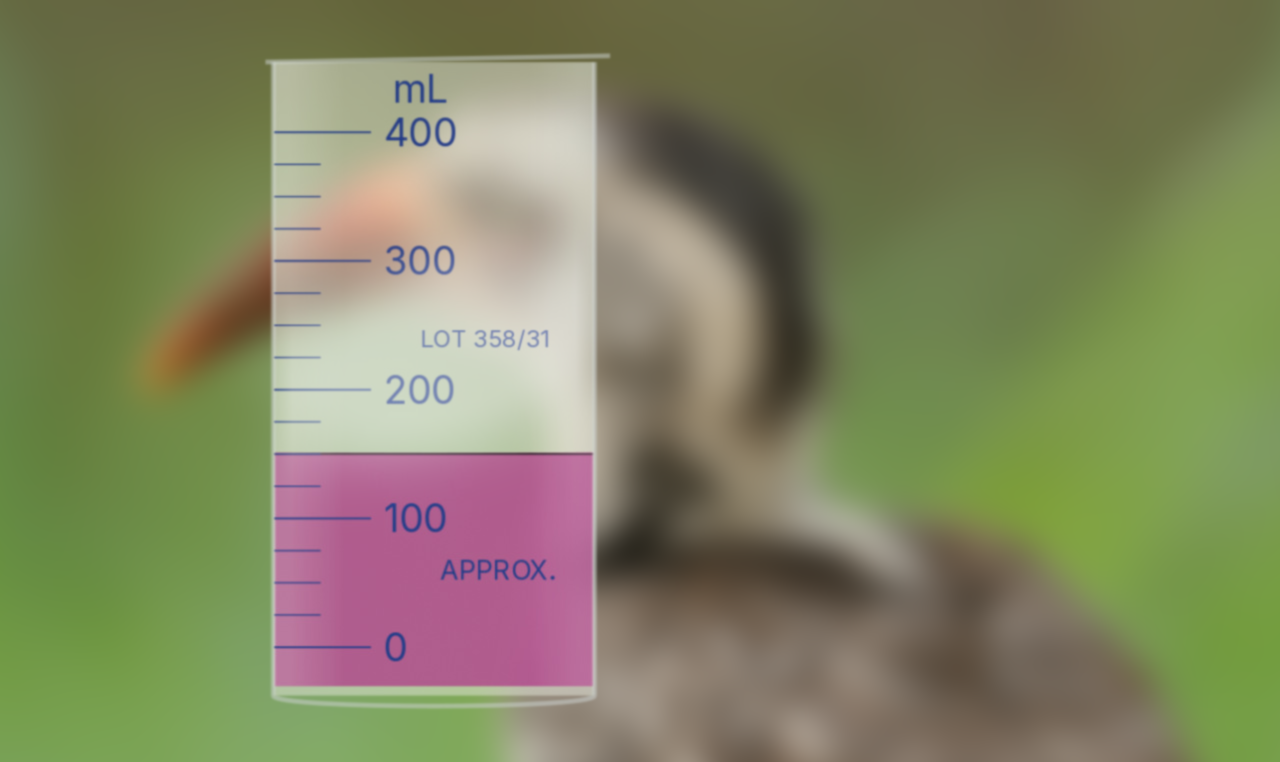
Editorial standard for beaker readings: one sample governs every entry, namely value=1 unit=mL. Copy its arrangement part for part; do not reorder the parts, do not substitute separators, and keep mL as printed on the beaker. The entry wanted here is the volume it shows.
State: value=150 unit=mL
